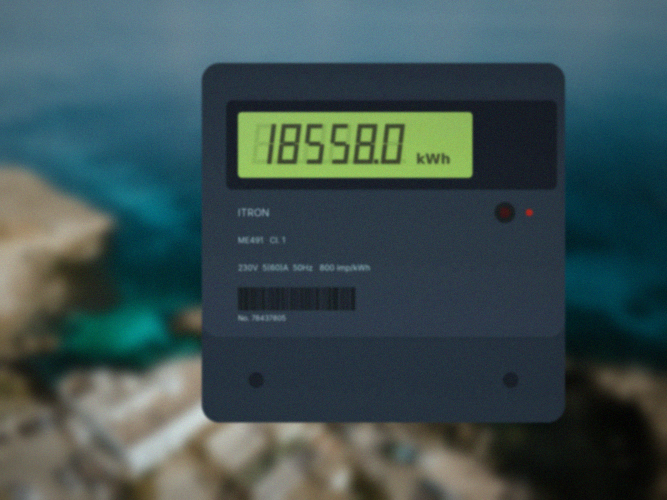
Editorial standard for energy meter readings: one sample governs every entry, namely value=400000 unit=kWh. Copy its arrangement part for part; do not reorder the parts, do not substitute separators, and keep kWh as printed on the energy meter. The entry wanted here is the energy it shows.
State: value=18558.0 unit=kWh
